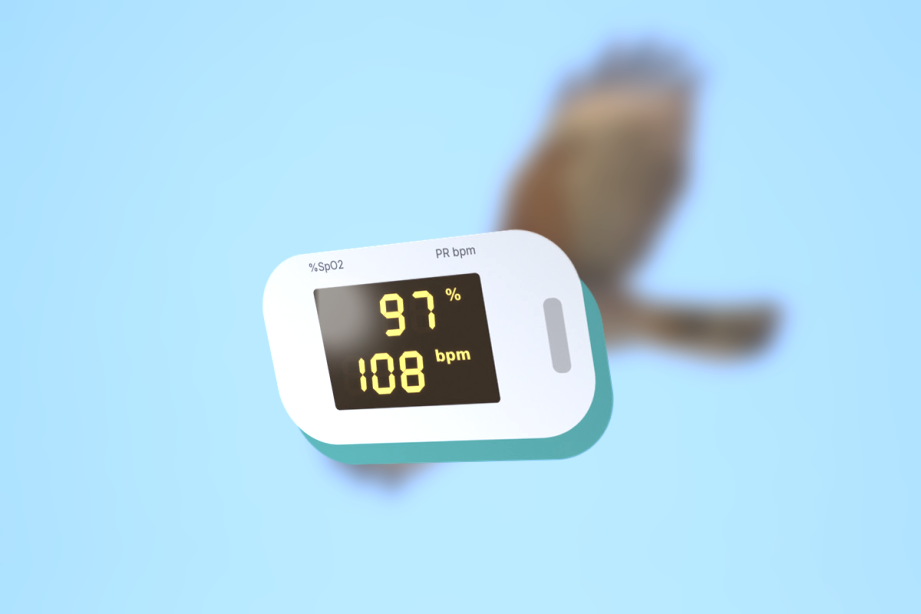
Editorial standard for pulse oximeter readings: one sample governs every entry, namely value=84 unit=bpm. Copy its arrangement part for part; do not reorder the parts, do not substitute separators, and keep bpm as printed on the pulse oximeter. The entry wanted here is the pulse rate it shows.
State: value=108 unit=bpm
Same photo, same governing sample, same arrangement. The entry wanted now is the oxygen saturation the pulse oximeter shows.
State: value=97 unit=%
